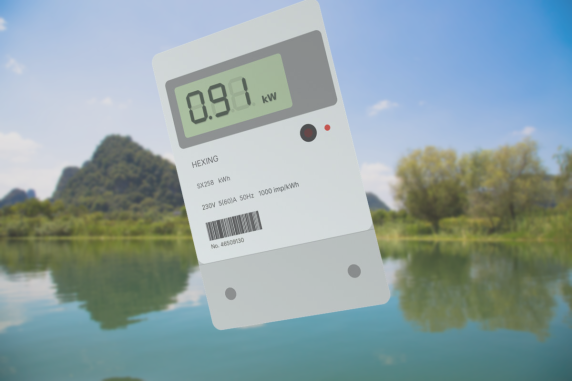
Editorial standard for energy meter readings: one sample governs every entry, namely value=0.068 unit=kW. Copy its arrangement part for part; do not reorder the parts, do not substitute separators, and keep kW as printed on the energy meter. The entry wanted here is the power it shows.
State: value=0.91 unit=kW
